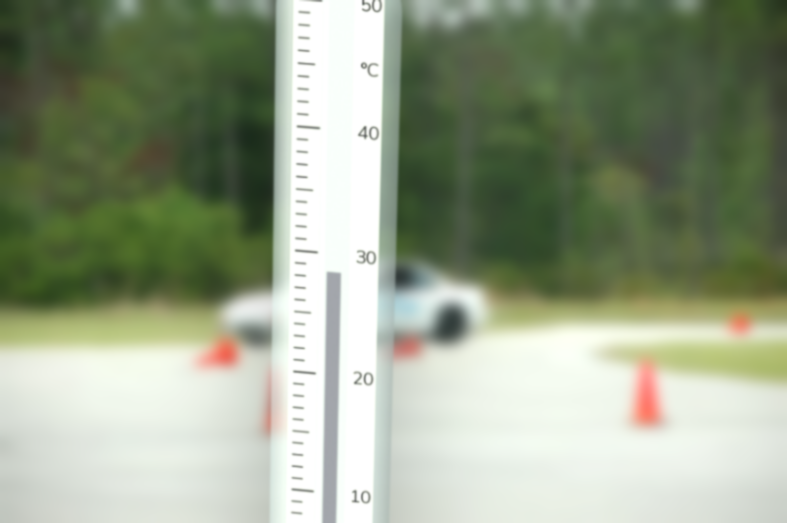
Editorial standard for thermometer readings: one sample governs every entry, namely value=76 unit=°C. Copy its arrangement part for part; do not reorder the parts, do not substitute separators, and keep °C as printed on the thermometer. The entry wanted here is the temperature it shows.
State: value=28.5 unit=°C
